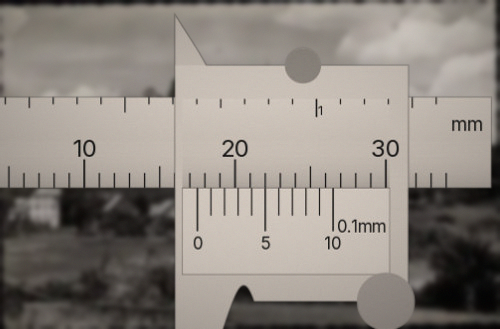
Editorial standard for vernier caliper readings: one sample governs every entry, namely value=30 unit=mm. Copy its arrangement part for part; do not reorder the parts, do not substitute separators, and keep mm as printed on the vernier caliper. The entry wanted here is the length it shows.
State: value=17.5 unit=mm
